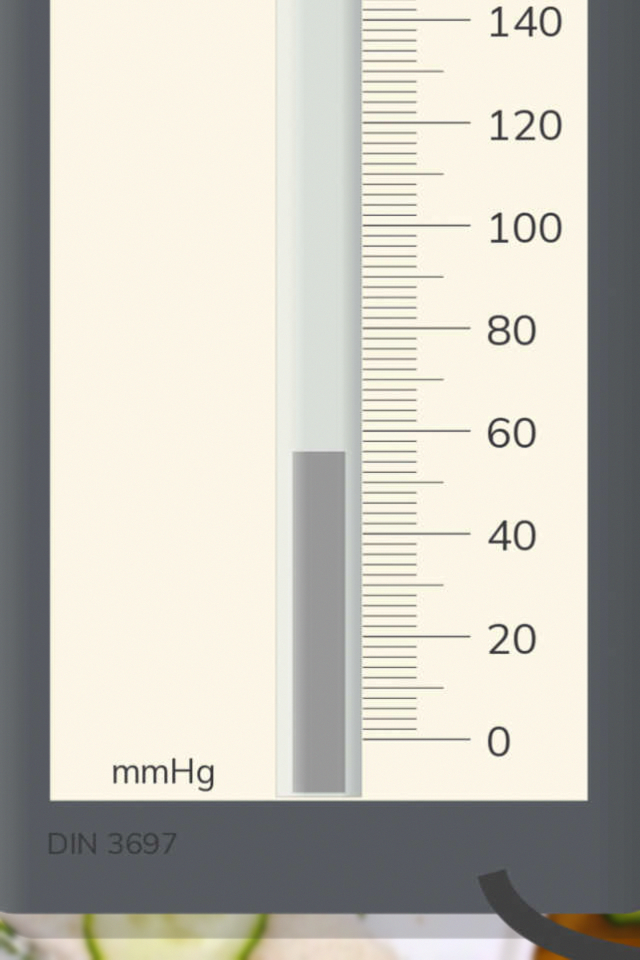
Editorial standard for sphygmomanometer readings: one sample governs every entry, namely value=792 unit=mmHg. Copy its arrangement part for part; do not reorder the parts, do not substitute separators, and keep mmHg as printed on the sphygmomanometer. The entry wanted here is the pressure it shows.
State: value=56 unit=mmHg
